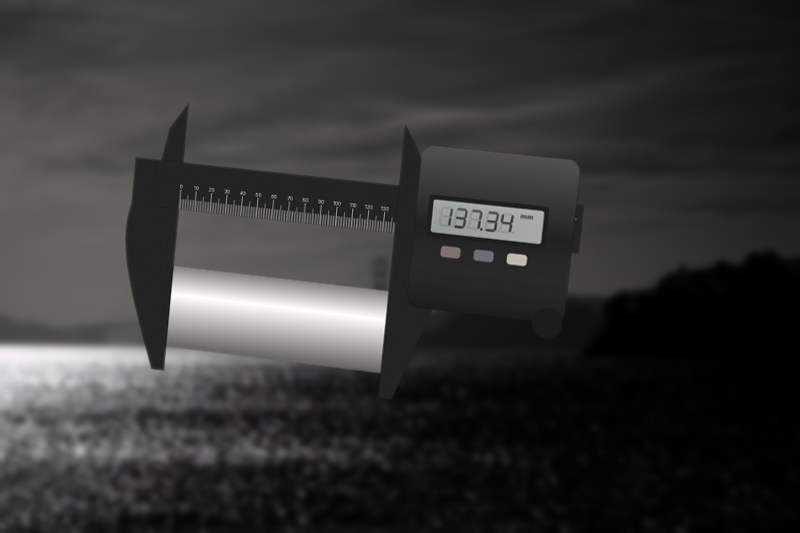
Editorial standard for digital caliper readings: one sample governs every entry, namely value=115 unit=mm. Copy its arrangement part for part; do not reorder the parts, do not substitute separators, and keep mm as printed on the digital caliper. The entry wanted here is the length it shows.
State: value=137.34 unit=mm
